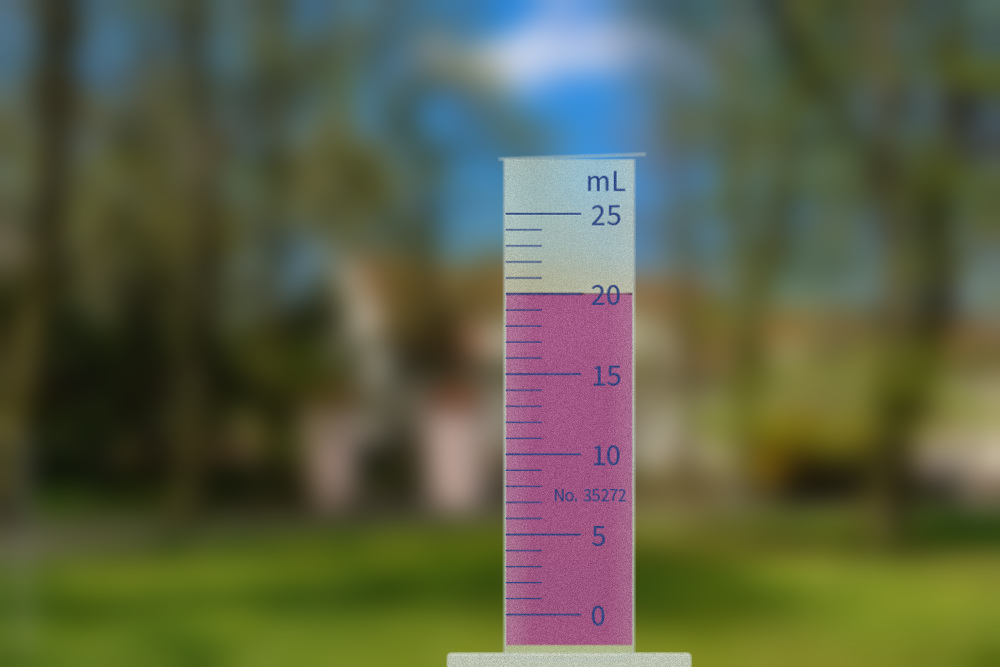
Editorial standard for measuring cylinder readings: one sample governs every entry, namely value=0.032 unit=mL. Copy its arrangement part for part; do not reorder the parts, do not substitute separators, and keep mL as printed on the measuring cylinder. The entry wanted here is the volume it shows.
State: value=20 unit=mL
